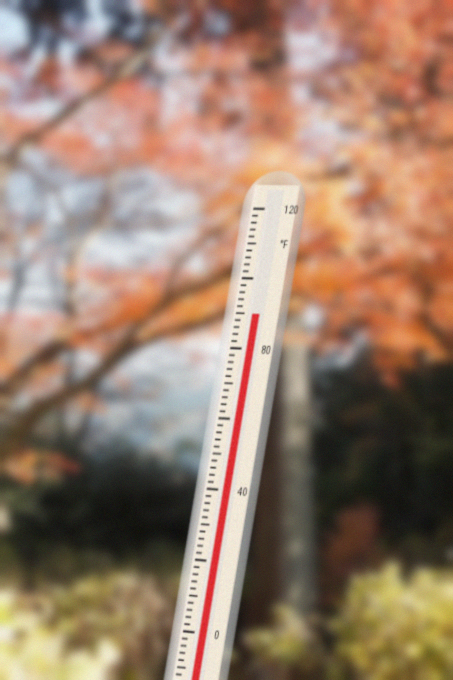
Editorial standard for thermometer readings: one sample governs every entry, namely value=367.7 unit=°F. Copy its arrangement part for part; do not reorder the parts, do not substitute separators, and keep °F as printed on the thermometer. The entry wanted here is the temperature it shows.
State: value=90 unit=°F
